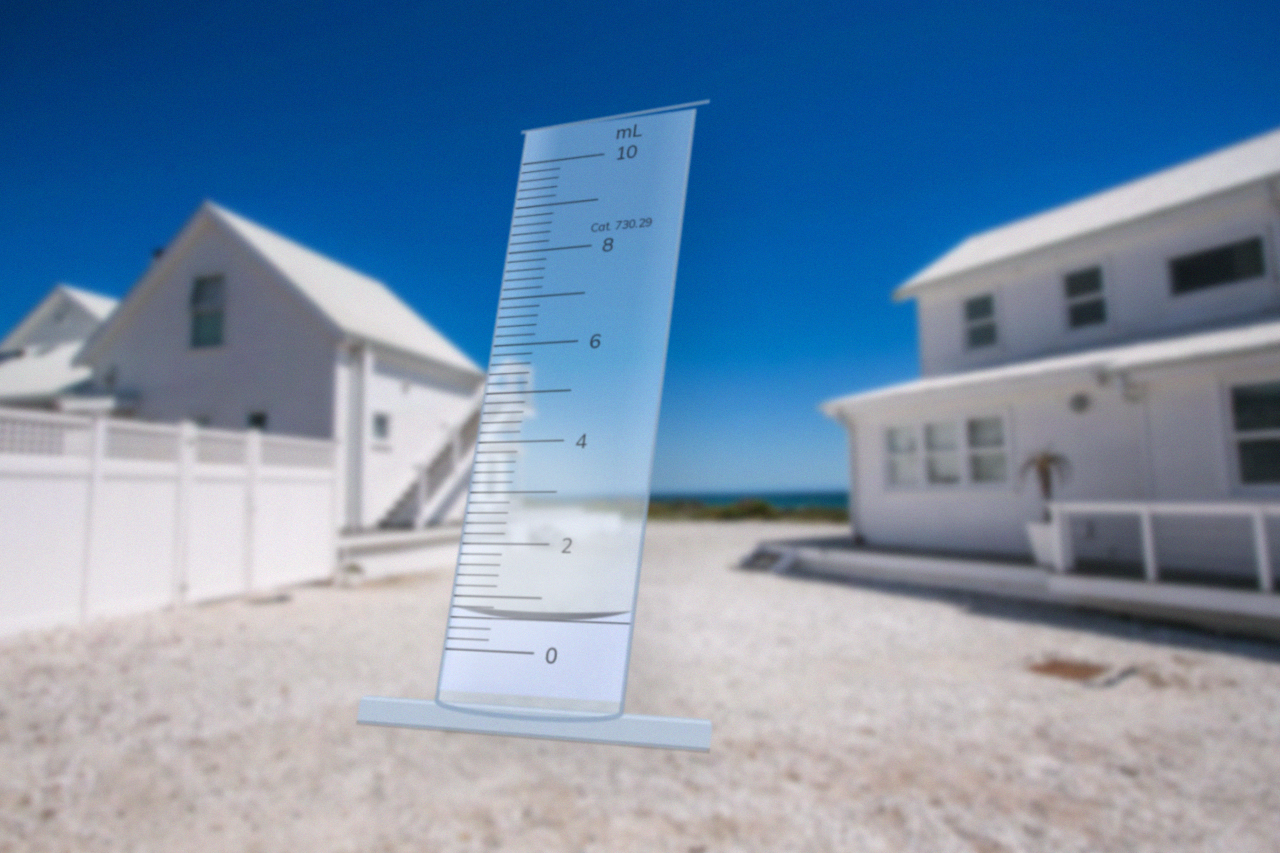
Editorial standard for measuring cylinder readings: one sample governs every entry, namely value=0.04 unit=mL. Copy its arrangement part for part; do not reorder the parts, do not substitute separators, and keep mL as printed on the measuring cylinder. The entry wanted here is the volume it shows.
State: value=0.6 unit=mL
